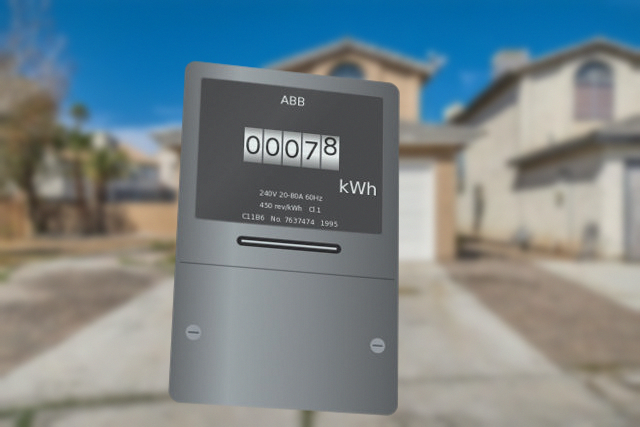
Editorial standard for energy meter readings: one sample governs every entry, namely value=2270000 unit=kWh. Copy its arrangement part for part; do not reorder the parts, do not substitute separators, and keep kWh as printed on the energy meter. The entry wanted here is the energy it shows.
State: value=78 unit=kWh
